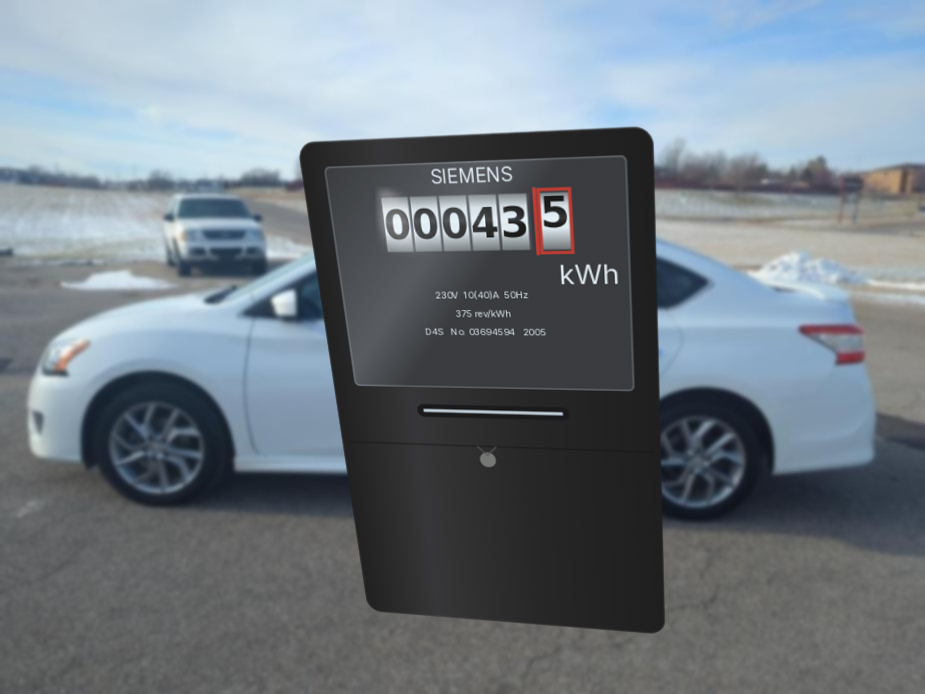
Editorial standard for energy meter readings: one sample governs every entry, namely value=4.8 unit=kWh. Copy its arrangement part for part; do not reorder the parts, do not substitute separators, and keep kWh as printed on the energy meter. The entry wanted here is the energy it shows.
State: value=43.5 unit=kWh
